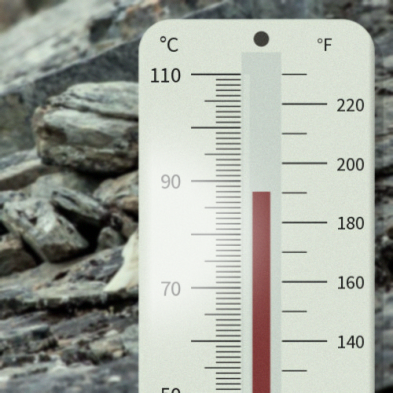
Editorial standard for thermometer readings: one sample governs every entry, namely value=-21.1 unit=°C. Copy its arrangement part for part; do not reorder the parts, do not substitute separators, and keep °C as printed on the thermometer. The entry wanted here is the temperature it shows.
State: value=88 unit=°C
